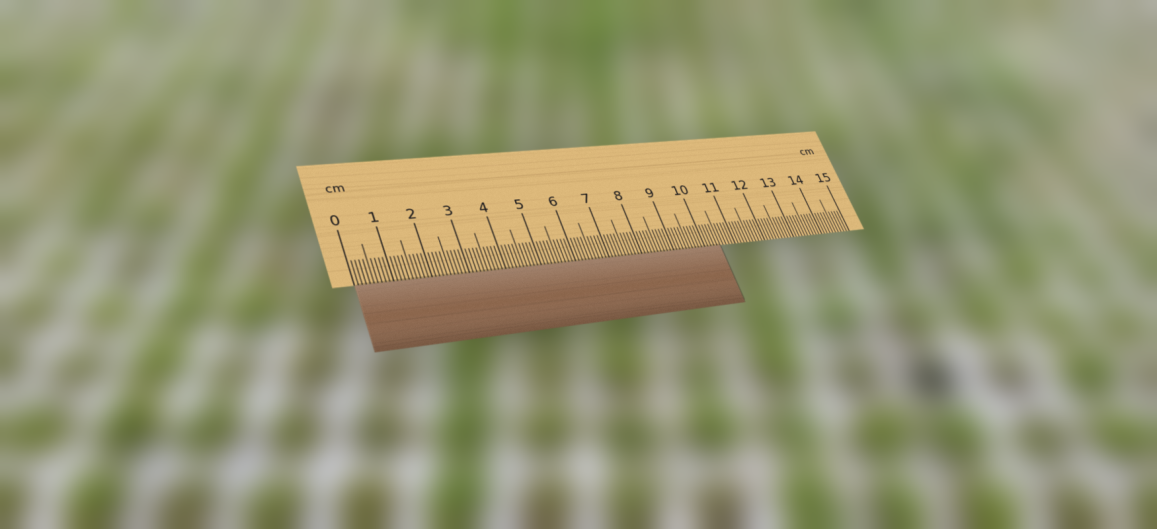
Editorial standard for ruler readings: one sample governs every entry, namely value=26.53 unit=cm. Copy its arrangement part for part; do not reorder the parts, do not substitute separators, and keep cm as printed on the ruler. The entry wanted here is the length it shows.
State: value=10.5 unit=cm
